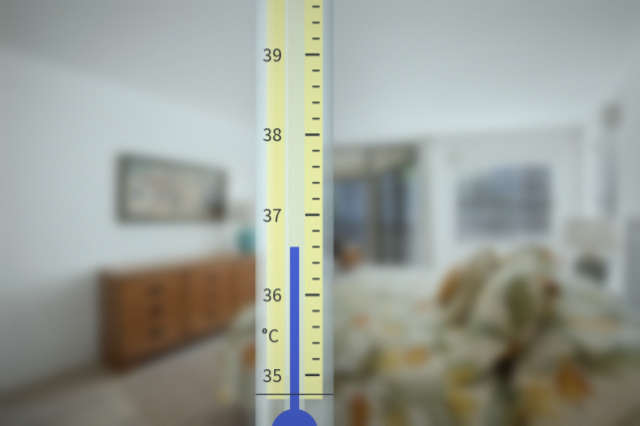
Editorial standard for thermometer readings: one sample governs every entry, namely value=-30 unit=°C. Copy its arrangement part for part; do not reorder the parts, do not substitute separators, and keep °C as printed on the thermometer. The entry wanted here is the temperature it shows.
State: value=36.6 unit=°C
